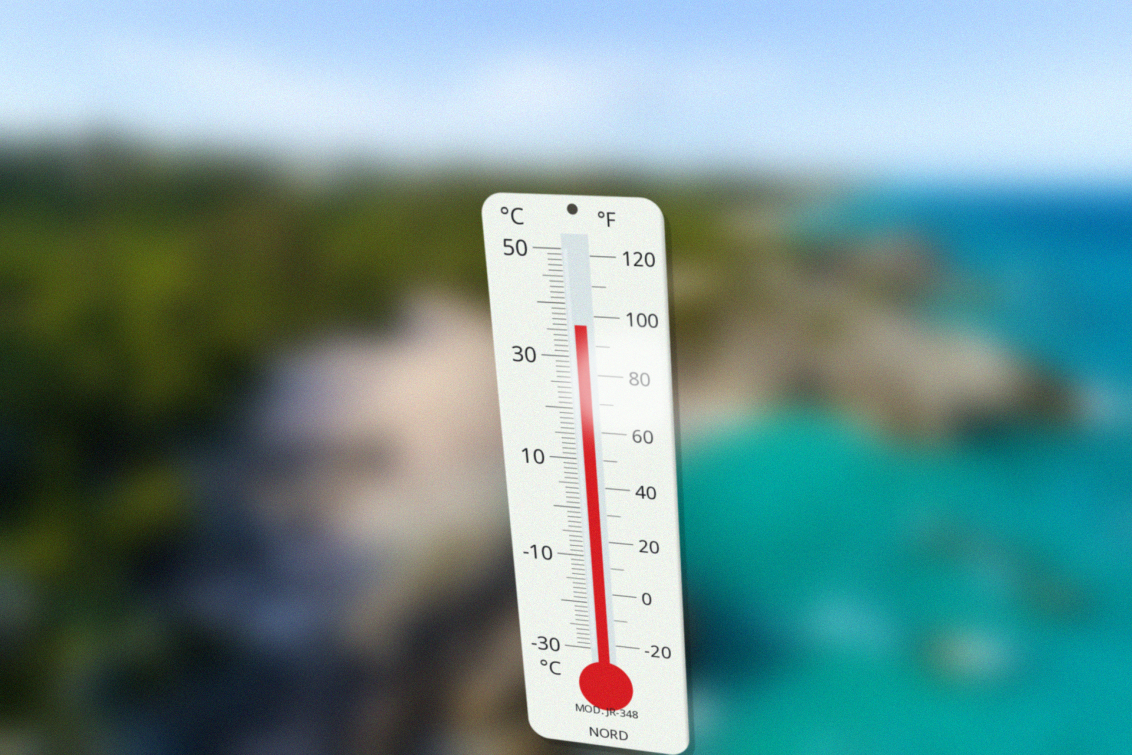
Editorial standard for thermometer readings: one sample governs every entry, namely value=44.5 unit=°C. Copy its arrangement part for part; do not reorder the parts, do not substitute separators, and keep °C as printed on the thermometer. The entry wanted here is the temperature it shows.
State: value=36 unit=°C
